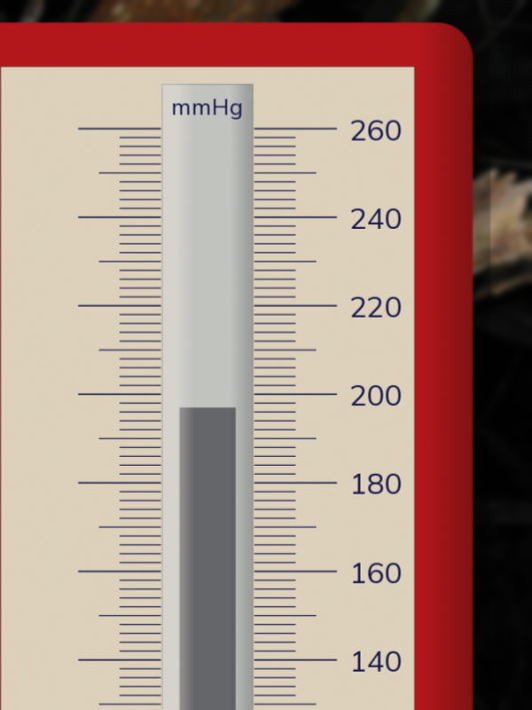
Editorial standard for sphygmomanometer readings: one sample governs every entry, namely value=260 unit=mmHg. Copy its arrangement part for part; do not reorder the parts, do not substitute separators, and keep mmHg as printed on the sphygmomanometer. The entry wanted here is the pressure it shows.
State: value=197 unit=mmHg
